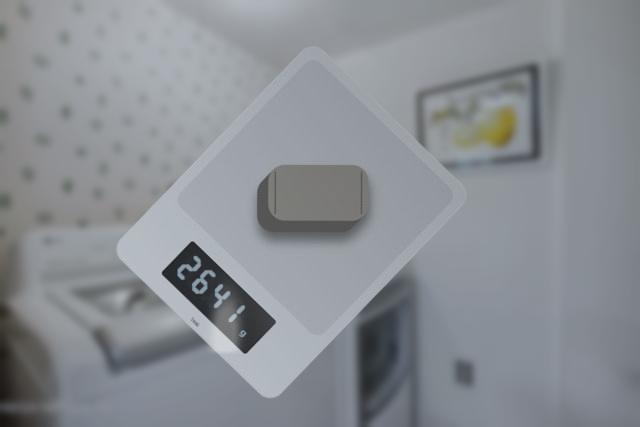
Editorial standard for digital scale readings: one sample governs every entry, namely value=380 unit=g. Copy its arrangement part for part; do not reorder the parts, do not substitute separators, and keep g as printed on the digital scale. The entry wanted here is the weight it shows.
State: value=2641 unit=g
